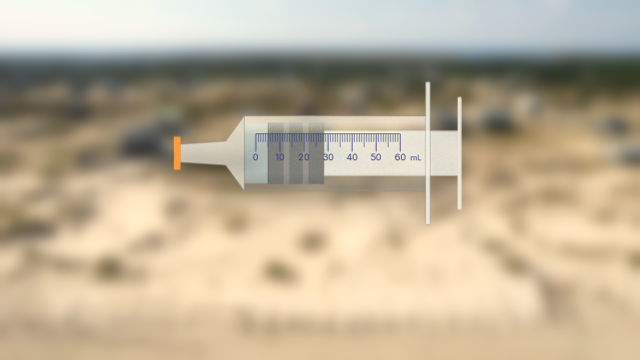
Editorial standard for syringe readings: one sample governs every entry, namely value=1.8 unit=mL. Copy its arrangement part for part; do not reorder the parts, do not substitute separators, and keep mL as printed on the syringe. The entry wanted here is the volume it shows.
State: value=5 unit=mL
